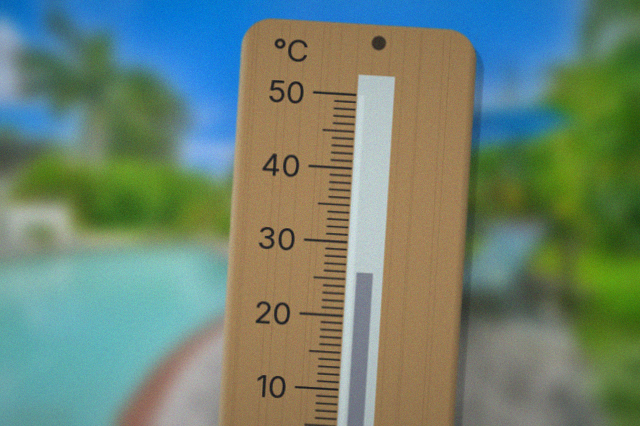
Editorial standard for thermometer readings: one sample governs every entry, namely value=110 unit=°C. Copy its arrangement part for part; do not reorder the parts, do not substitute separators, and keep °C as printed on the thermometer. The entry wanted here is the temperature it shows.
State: value=26 unit=°C
